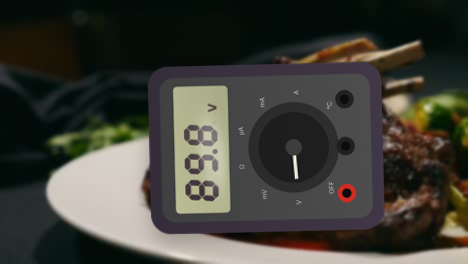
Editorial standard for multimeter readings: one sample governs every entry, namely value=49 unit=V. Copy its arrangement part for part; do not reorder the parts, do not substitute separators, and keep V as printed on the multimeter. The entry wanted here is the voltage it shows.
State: value=89.8 unit=V
